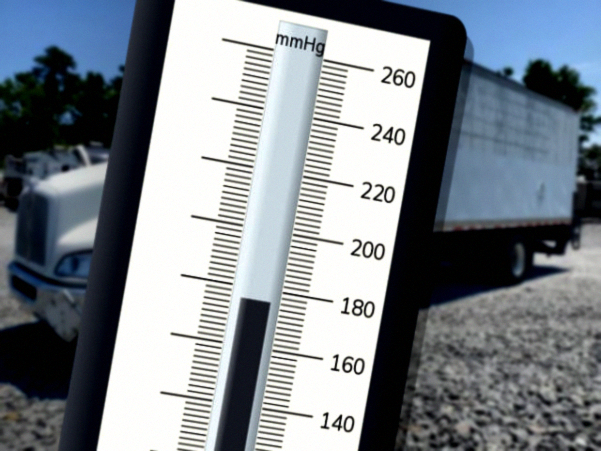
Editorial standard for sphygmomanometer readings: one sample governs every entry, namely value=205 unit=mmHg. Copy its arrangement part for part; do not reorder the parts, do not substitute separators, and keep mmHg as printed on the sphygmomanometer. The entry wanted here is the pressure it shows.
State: value=176 unit=mmHg
